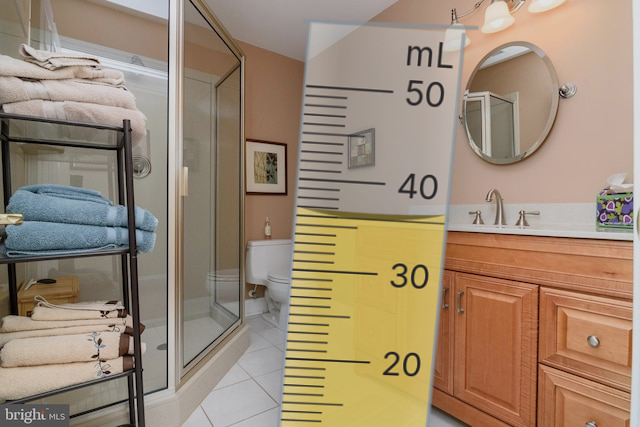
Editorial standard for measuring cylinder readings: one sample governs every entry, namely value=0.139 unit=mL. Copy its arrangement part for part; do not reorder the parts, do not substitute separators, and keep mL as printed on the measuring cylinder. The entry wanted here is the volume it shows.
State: value=36 unit=mL
